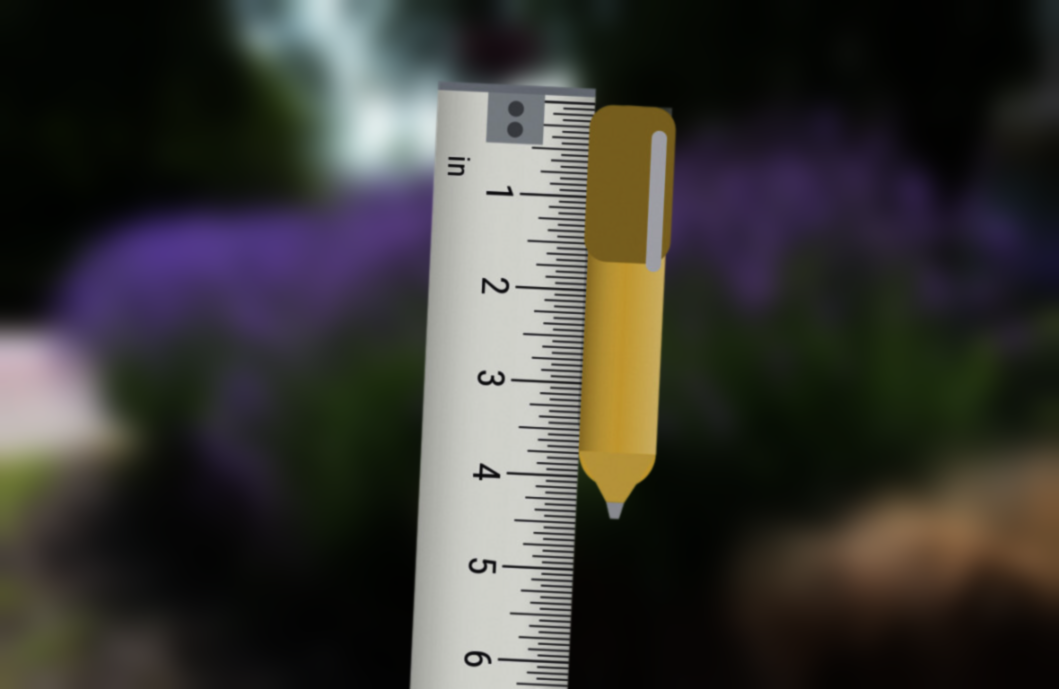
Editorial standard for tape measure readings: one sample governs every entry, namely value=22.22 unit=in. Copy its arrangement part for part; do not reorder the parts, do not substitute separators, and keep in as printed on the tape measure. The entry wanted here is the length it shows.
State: value=4.4375 unit=in
